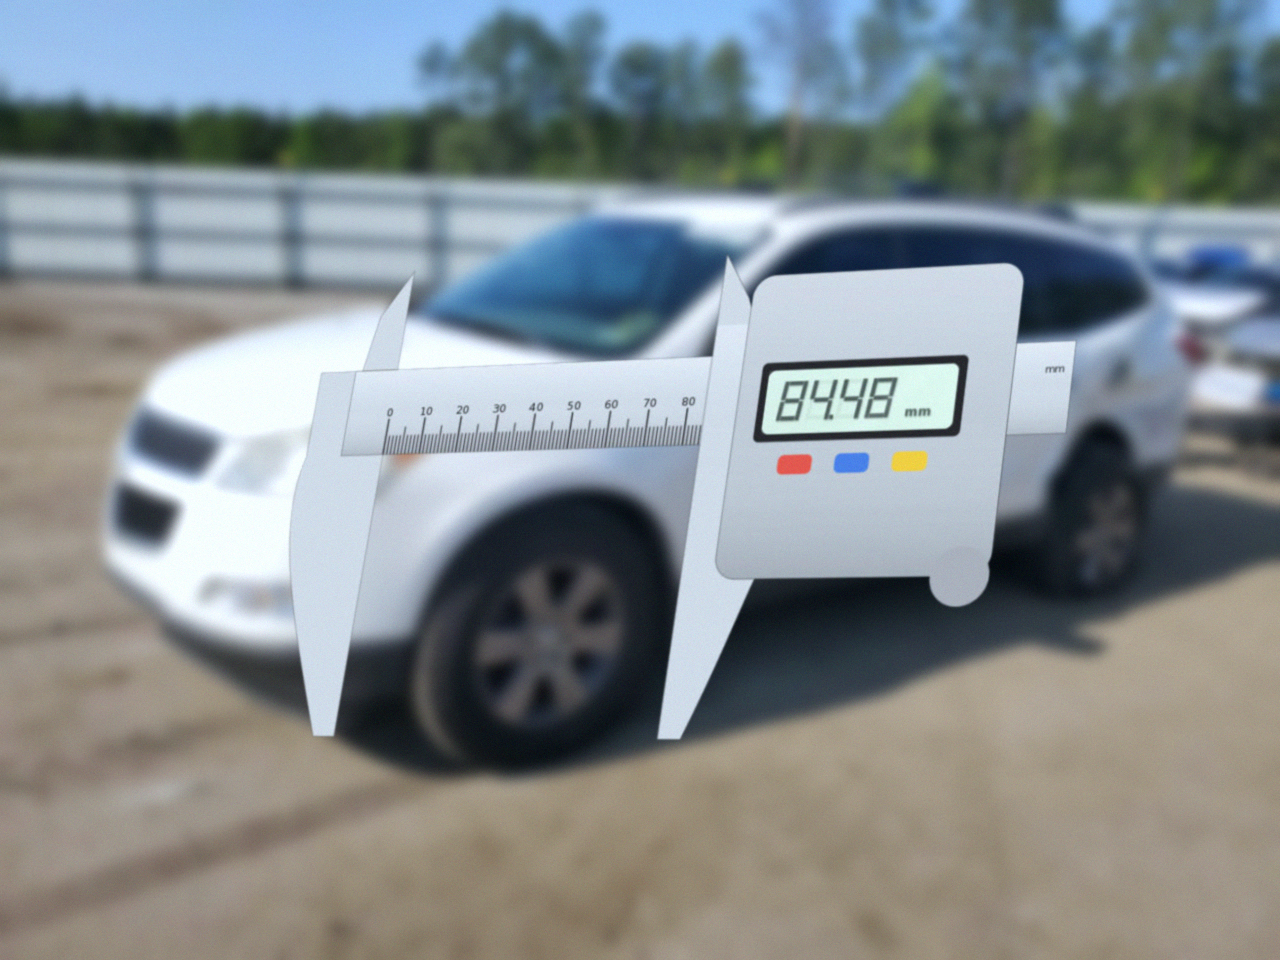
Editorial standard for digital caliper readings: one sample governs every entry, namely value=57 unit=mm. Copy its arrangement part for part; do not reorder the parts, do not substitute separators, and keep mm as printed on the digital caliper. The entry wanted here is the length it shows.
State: value=84.48 unit=mm
